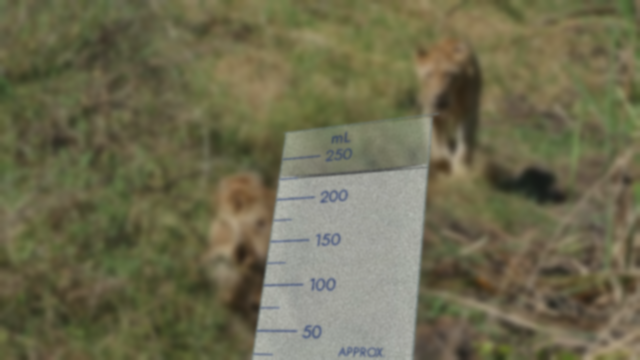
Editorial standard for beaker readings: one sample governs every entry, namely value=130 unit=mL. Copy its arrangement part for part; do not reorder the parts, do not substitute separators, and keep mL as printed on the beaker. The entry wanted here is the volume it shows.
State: value=225 unit=mL
